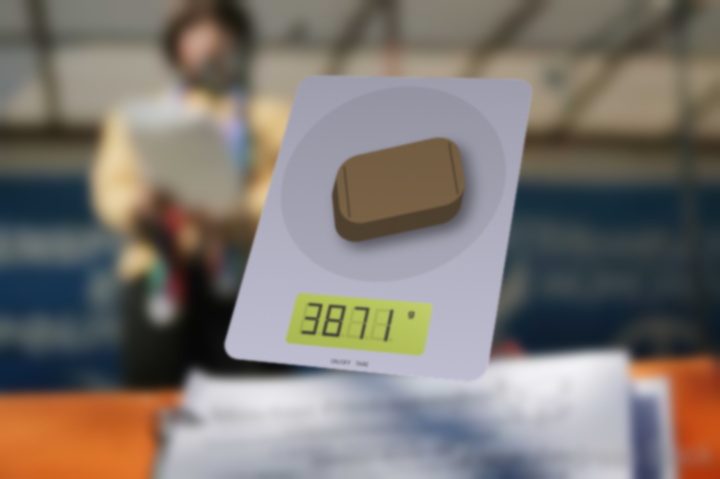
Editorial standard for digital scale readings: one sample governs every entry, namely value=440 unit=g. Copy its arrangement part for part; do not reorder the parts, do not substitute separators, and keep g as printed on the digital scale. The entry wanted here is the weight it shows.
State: value=3871 unit=g
